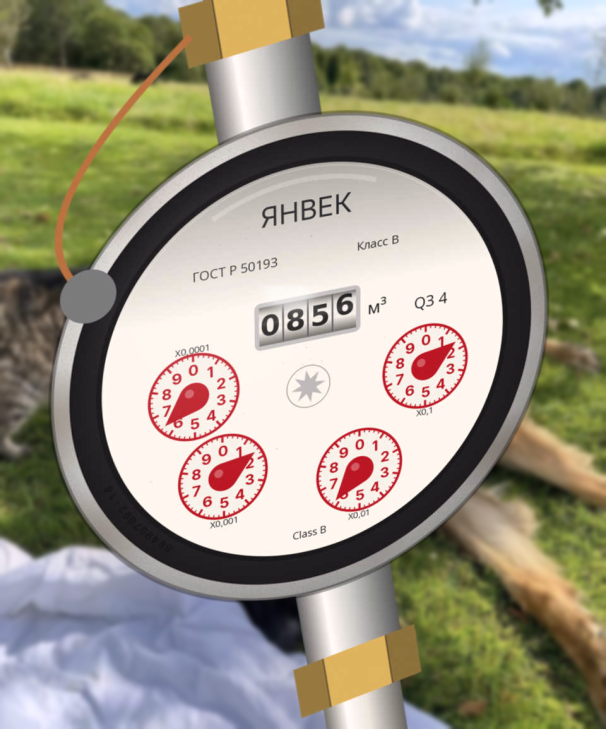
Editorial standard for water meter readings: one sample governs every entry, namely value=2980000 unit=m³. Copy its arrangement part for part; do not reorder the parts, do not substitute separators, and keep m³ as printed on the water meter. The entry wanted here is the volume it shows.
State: value=856.1616 unit=m³
